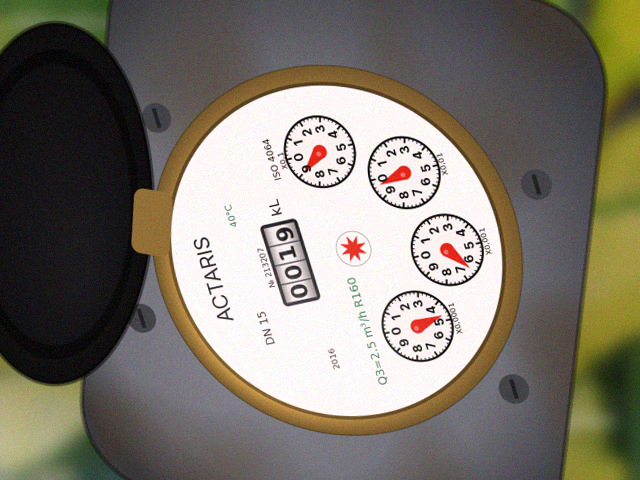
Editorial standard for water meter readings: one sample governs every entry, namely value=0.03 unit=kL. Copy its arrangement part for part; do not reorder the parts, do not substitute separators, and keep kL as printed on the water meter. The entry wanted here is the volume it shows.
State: value=18.8964 unit=kL
